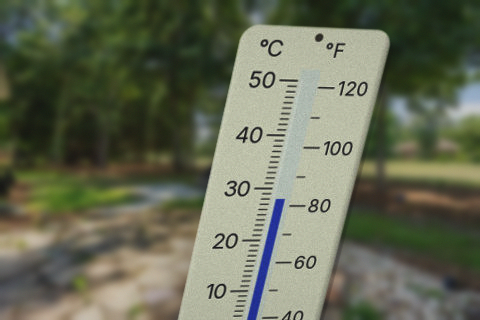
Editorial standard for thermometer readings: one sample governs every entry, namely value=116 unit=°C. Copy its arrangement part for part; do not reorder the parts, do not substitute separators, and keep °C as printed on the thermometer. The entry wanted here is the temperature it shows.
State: value=28 unit=°C
